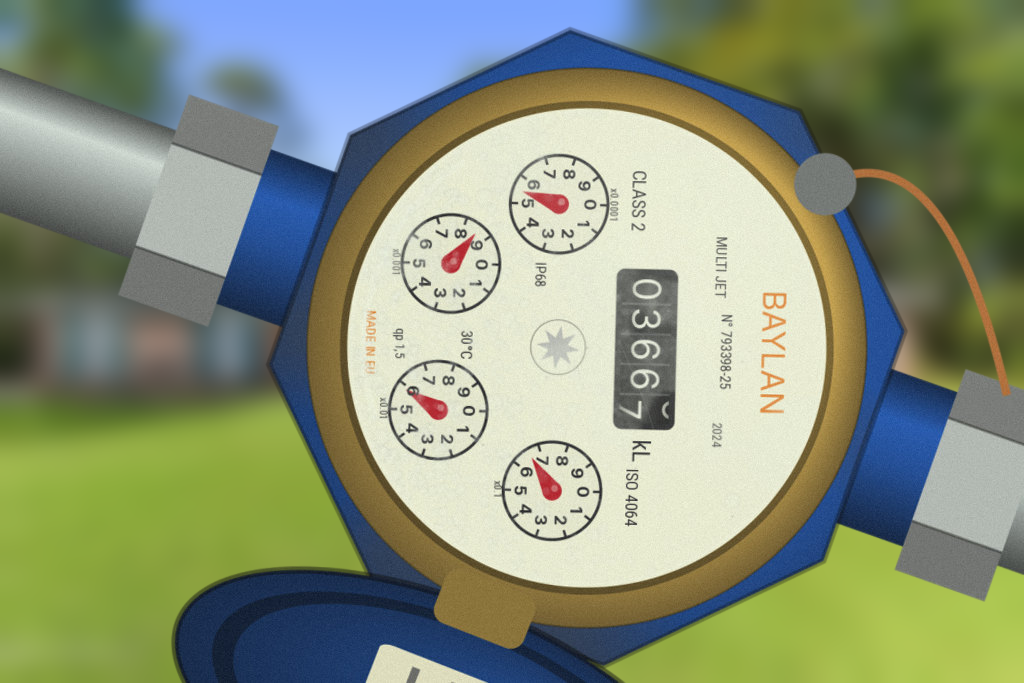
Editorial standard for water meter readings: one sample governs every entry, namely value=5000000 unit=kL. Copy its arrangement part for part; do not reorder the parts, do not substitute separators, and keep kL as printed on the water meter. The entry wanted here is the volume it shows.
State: value=3666.6585 unit=kL
